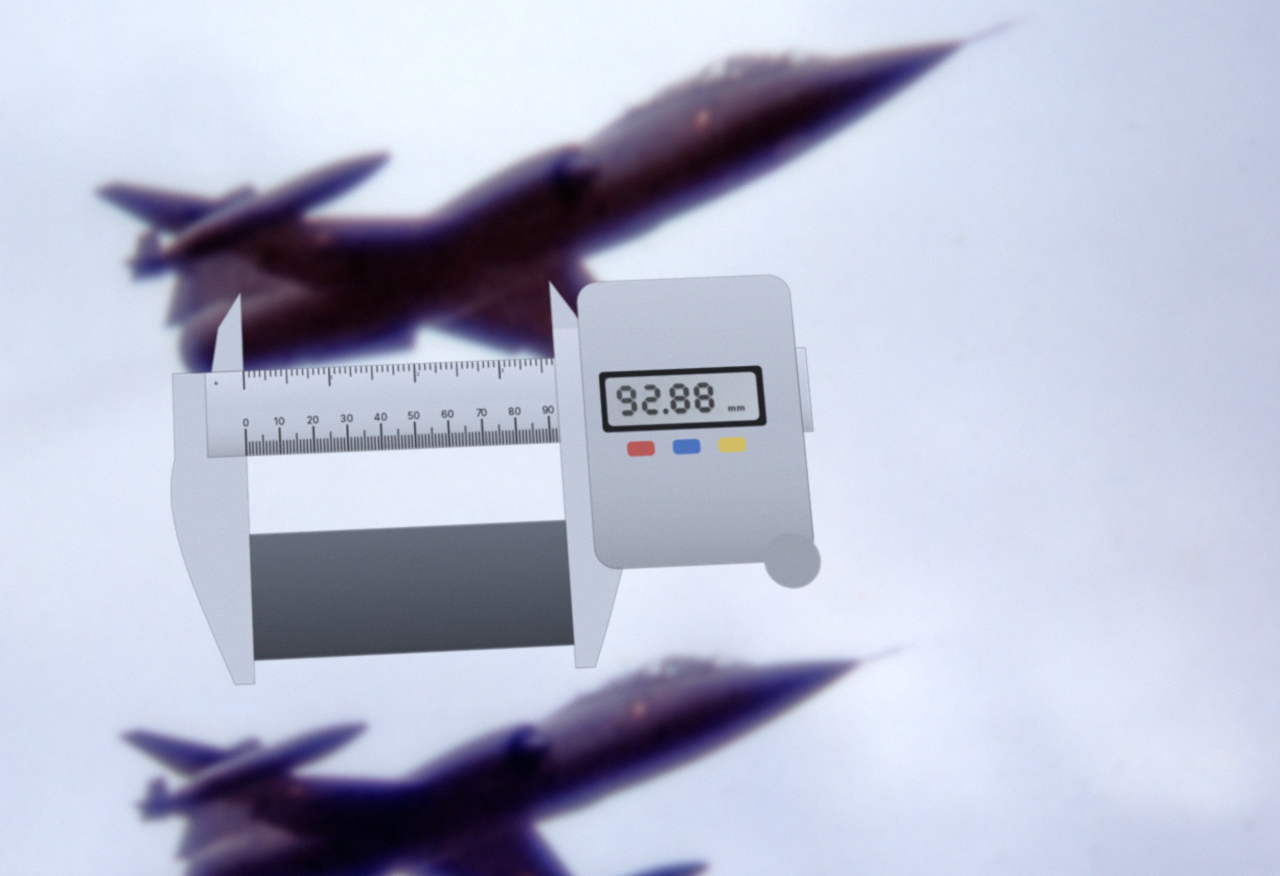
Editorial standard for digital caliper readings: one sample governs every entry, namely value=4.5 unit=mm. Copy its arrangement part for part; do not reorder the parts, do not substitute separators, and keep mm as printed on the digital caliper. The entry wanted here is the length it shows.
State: value=92.88 unit=mm
